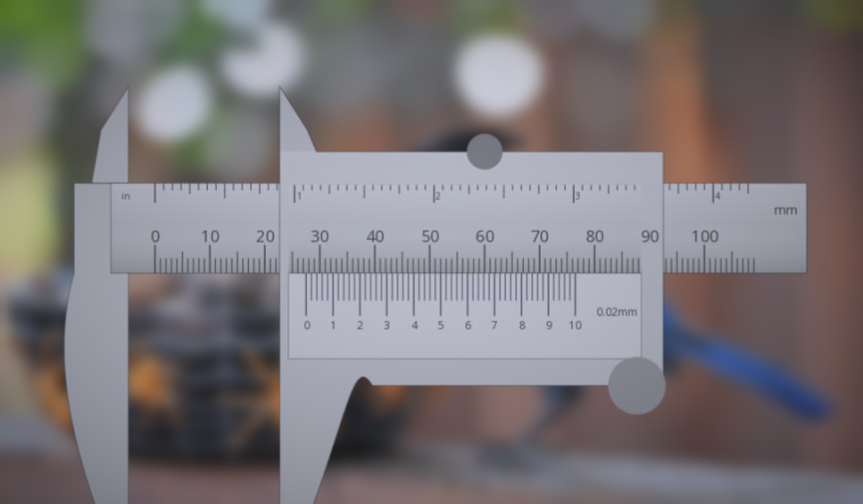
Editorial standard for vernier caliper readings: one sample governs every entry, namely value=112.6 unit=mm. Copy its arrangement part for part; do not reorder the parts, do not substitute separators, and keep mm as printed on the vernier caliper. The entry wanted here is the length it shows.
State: value=27.5 unit=mm
